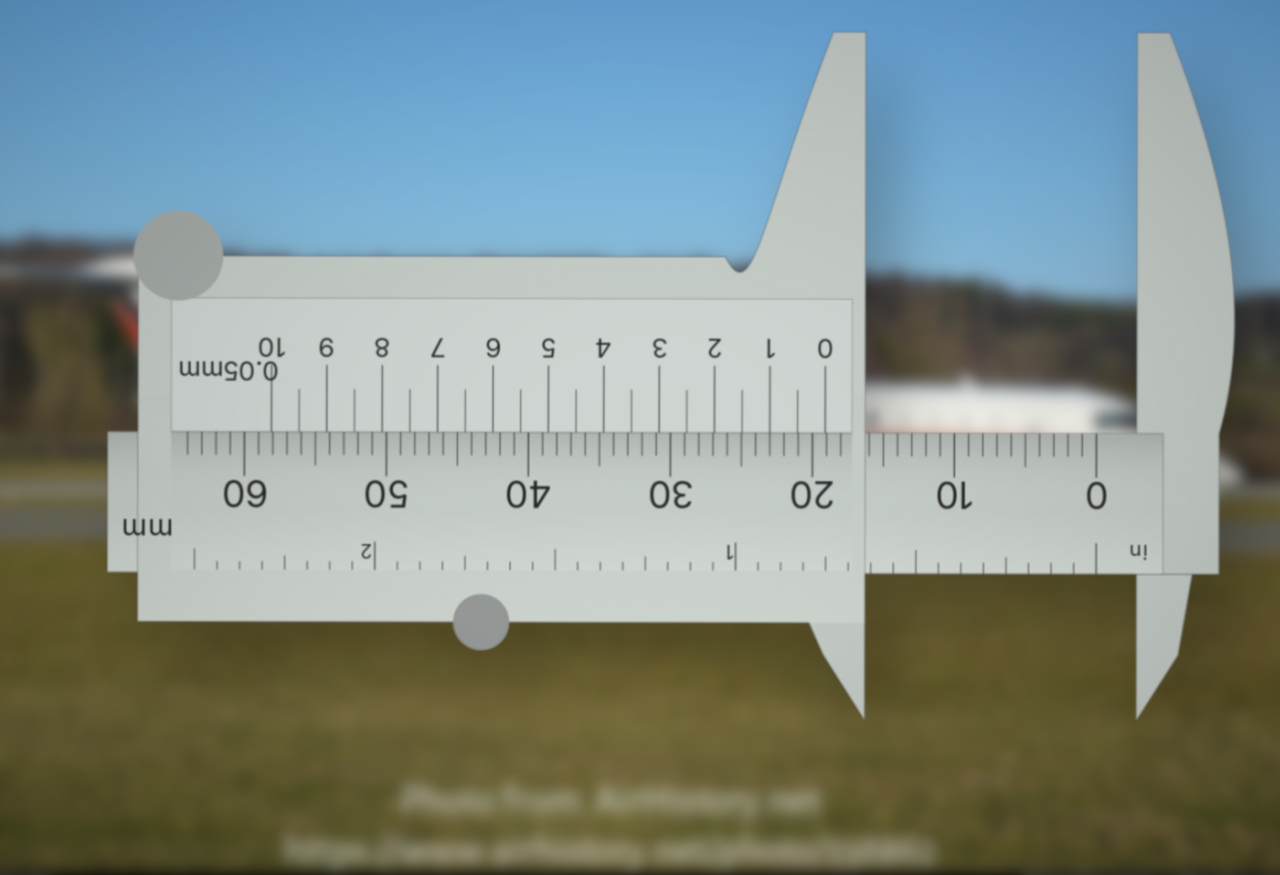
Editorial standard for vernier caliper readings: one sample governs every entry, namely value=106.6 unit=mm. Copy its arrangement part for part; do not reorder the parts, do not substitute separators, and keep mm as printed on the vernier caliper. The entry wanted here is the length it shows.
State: value=19.1 unit=mm
